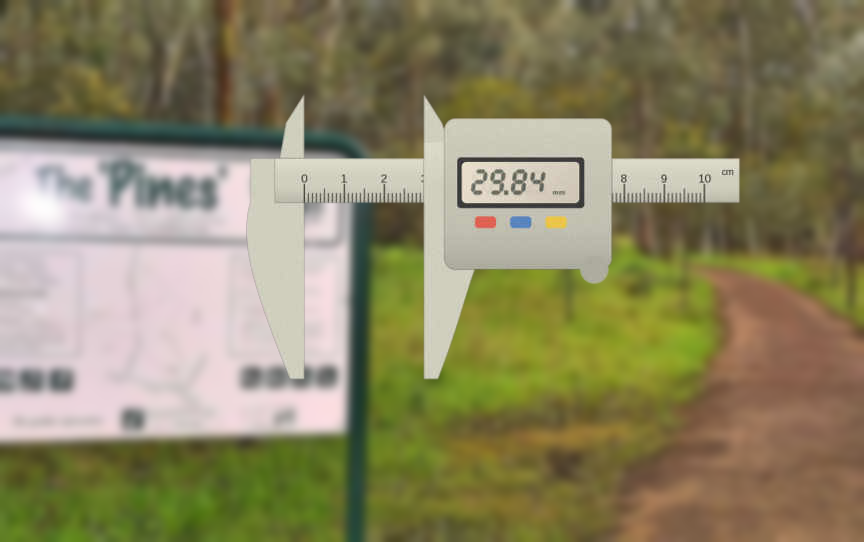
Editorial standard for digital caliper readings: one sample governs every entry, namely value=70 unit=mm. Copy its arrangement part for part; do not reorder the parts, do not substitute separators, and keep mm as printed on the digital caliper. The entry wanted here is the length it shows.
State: value=29.84 unit=mm
